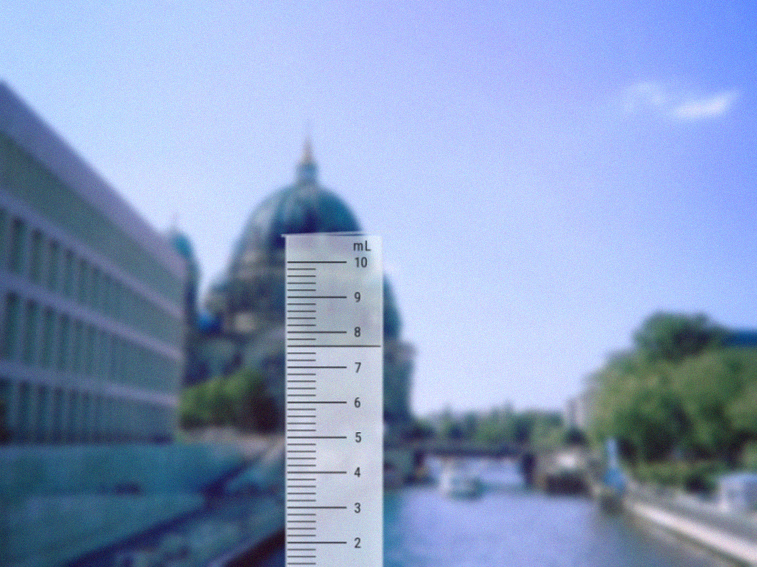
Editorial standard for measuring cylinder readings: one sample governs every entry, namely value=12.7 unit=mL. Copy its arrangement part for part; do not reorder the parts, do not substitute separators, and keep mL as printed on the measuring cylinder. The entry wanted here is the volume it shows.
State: value=7.6 unit=mL
